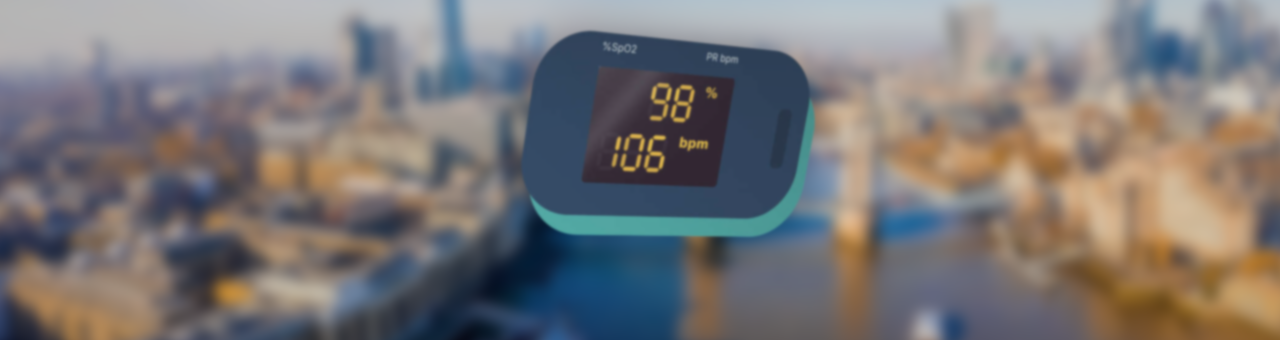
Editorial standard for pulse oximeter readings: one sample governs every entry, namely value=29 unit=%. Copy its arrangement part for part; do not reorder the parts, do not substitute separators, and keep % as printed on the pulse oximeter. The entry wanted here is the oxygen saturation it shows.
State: value=98 unit=%
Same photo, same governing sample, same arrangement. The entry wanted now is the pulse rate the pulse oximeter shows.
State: value=106 unit=bpm
